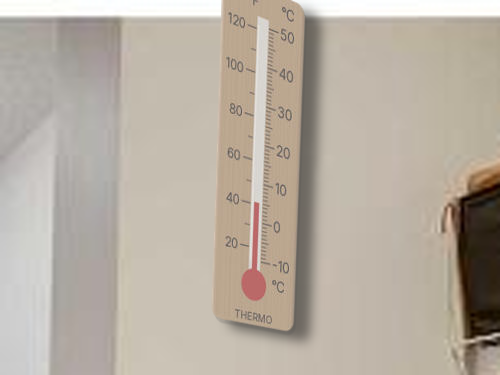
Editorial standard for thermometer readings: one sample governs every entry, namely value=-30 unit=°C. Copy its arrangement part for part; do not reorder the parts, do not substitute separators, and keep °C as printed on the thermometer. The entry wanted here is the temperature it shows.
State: value=5 unit=°C
